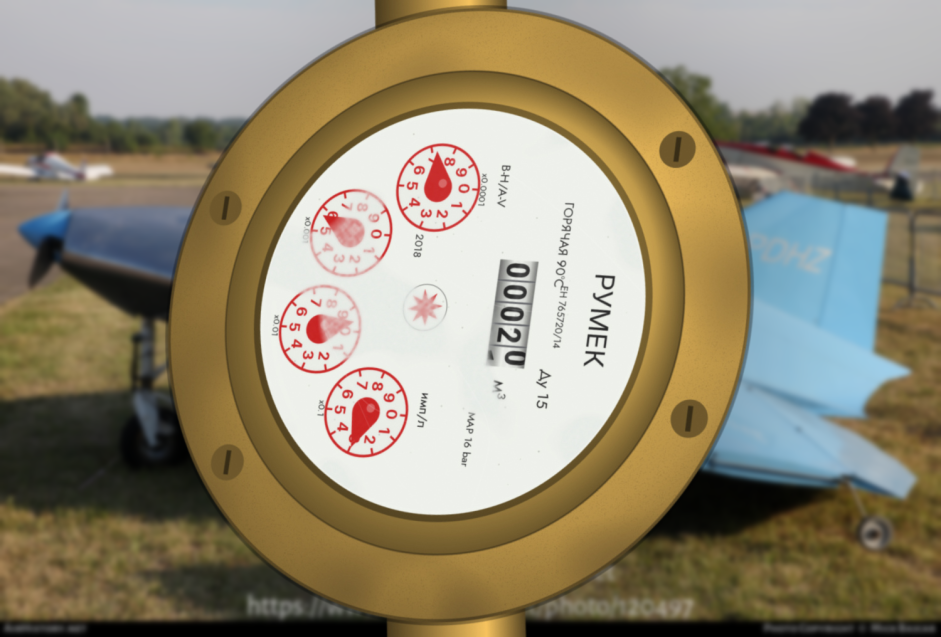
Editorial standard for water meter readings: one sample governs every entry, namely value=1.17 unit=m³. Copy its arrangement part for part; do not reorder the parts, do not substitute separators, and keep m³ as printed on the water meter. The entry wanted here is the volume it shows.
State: value=20.2957 unit=m³
